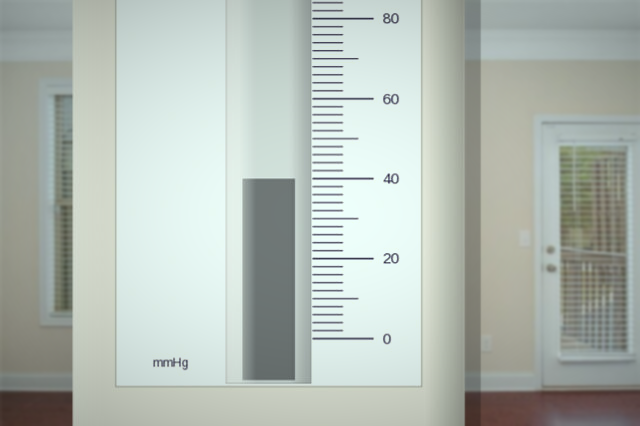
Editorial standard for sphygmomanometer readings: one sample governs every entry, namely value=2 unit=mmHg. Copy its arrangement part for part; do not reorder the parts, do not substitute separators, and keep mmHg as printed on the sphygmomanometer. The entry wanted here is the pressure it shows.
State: value=40 unit=mmHg
